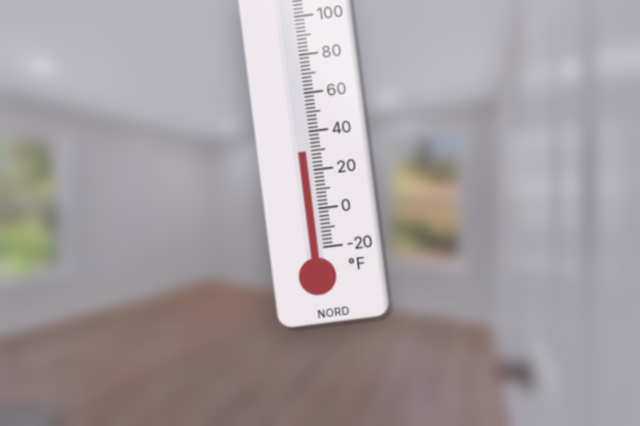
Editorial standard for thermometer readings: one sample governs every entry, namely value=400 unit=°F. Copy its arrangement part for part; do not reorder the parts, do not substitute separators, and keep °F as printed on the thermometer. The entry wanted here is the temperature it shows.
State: value=30 unit=°F
